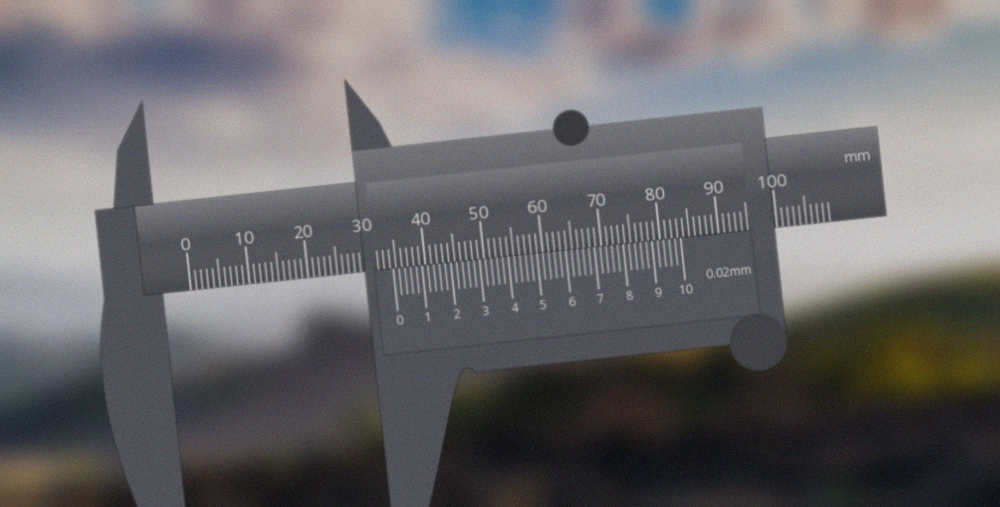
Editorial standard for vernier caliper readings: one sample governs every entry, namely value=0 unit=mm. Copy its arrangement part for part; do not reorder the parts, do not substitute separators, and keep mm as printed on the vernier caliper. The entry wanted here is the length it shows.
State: value=34.5 unit=mm
